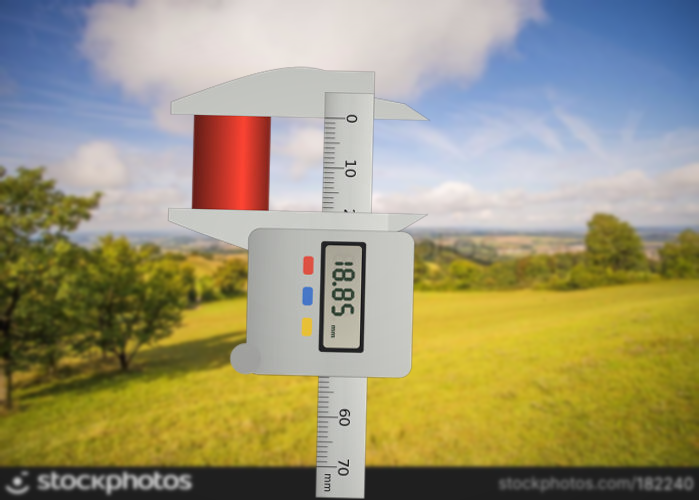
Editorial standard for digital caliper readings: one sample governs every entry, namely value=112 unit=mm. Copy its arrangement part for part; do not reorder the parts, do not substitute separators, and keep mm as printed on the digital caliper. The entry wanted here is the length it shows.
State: value=18.85 unit=mm
